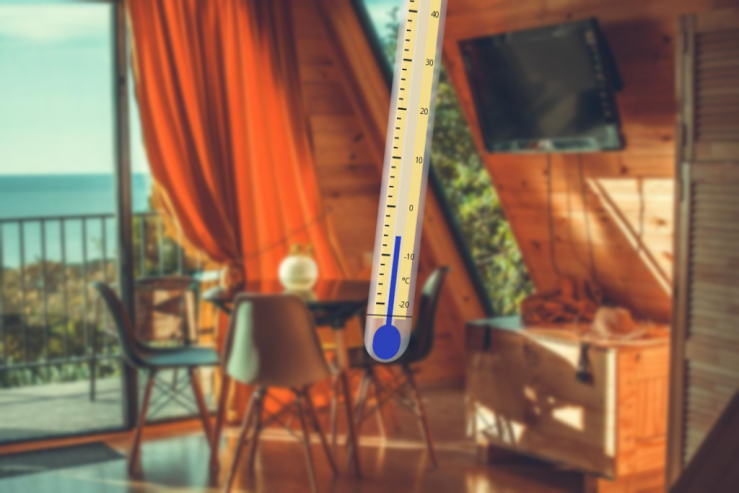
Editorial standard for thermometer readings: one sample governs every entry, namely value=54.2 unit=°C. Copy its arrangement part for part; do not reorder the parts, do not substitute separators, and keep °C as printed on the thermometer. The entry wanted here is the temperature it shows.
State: value=-6 unit=°C
